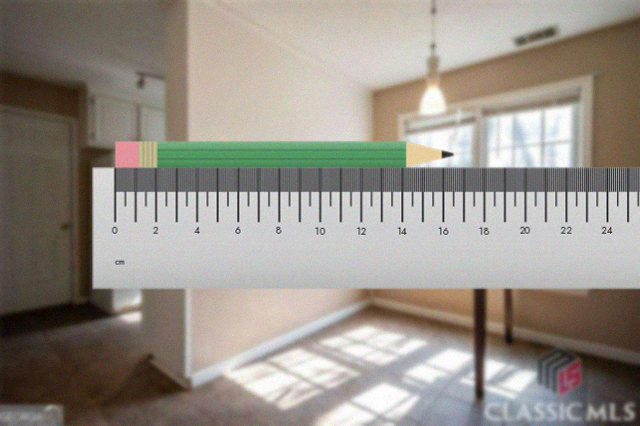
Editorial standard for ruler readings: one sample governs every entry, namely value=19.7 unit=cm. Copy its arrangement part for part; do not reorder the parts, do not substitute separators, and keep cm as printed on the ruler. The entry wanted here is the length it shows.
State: value=16.5 unit=cm
